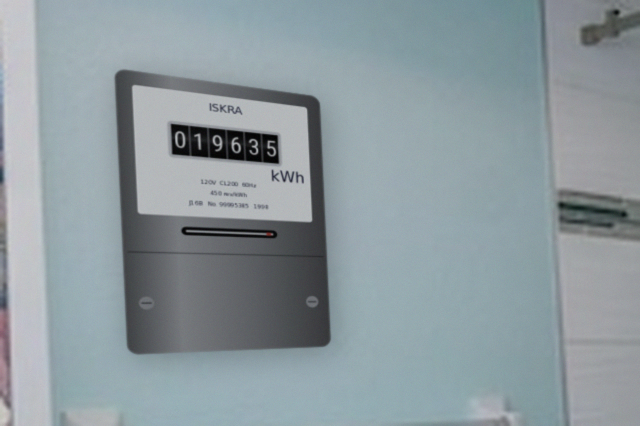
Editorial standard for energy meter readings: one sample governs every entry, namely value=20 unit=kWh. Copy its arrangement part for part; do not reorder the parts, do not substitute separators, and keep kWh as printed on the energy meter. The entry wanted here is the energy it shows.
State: value=19635 unit=kWh
